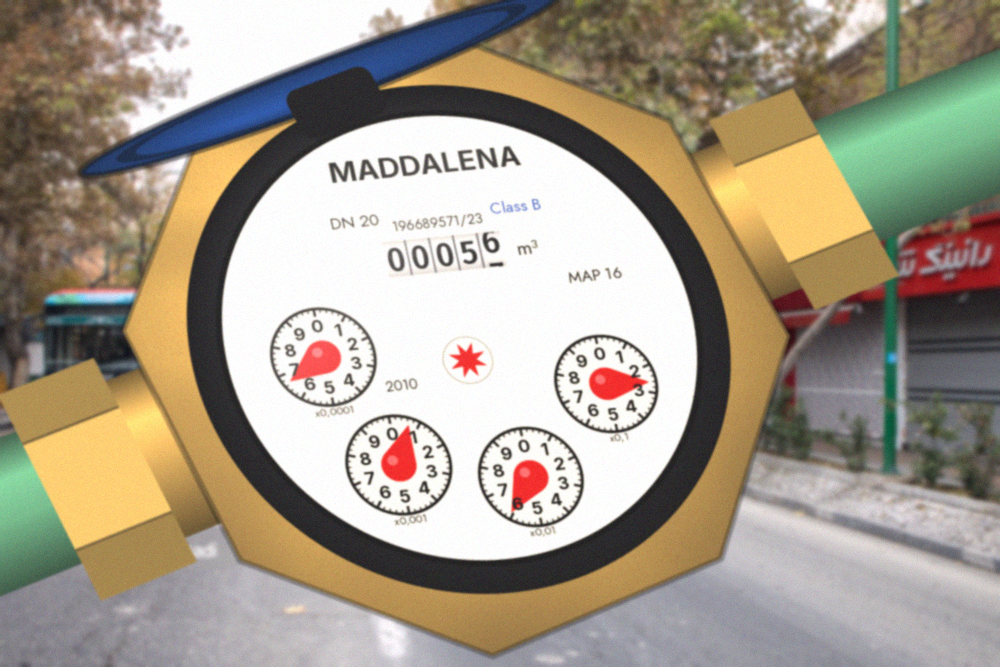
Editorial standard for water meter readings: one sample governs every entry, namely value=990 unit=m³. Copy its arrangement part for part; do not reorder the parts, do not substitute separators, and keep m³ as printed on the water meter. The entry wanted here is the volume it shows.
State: value=56.2606 unit=m³
